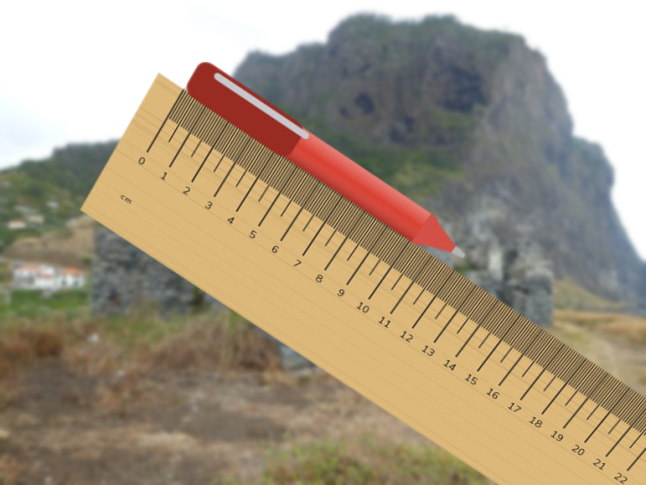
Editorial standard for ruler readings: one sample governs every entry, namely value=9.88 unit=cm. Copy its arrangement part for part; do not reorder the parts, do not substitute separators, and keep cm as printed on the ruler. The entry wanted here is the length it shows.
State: value=12 unit=cm
